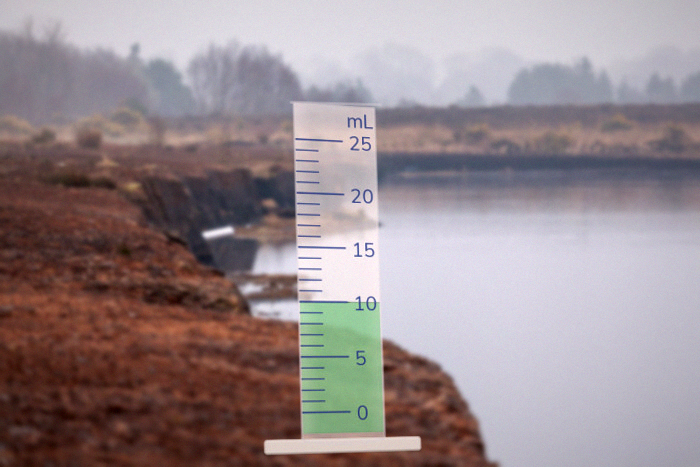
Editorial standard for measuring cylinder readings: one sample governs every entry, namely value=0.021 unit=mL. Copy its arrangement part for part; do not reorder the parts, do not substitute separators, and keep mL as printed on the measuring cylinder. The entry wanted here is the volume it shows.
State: value=10 unit=mL
